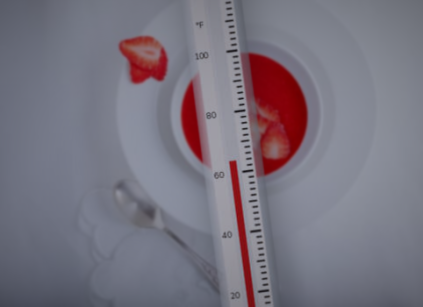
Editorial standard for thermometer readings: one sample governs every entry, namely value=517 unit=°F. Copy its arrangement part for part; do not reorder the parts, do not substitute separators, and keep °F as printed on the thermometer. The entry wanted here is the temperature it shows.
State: value=64 unit=°F
